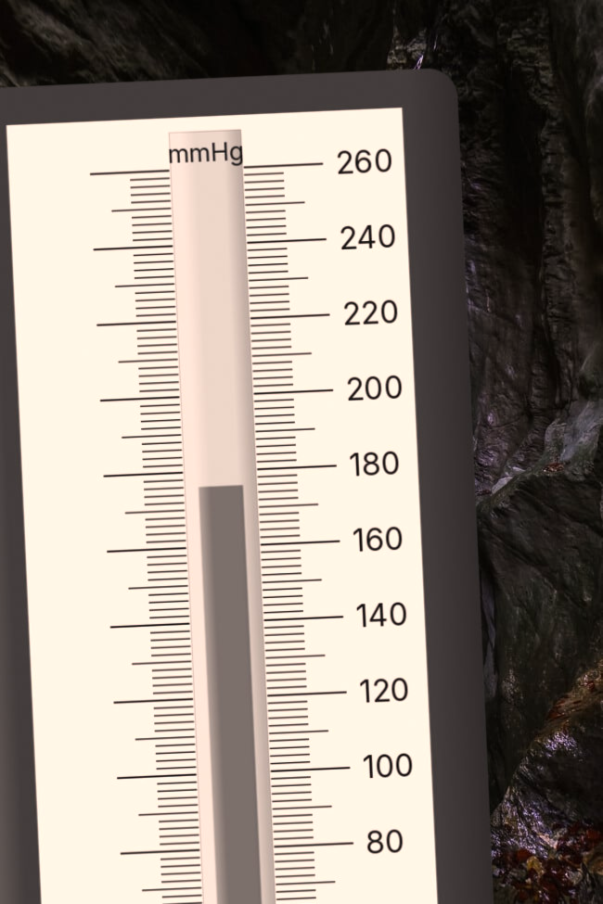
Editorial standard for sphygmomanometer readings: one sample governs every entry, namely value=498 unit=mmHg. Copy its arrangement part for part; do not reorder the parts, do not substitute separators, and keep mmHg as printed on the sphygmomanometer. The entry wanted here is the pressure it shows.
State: value=176 unit=mmHg
